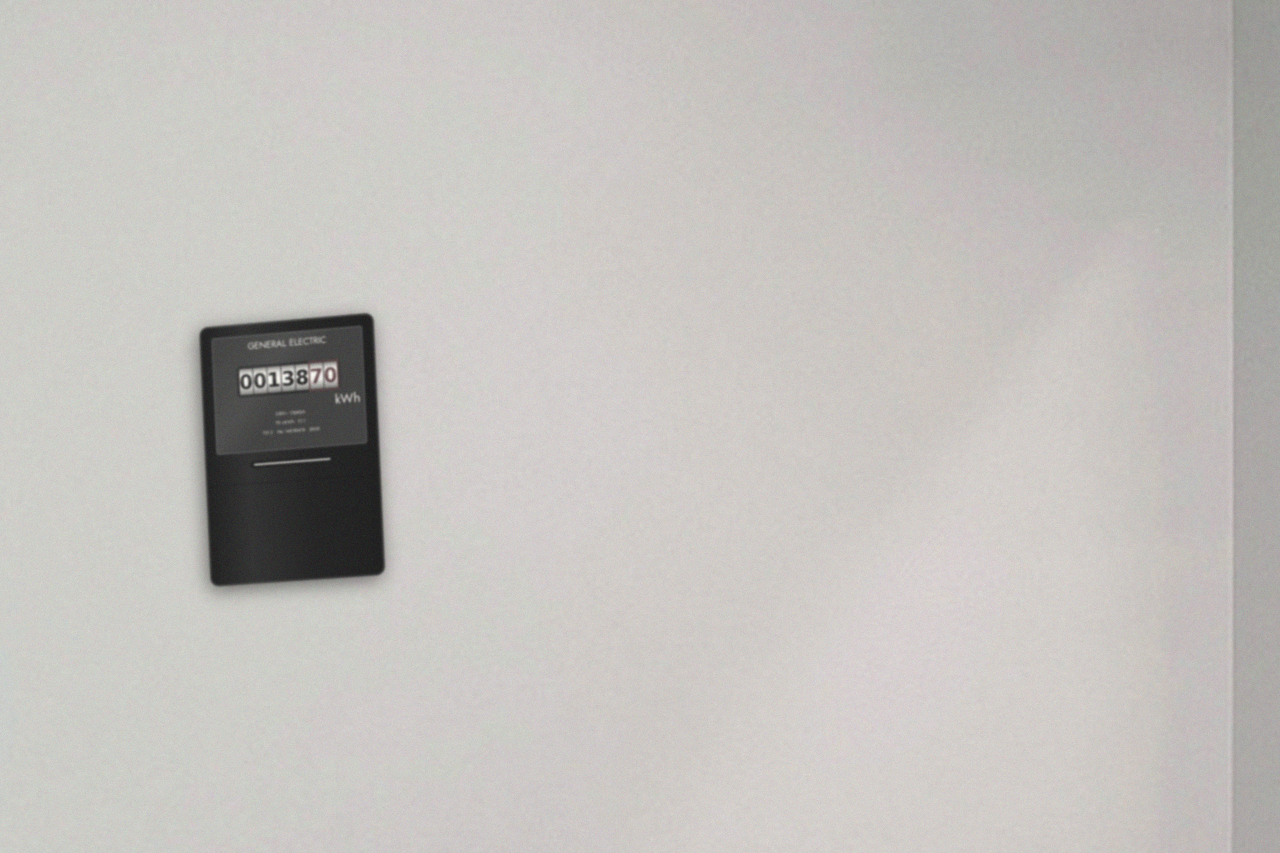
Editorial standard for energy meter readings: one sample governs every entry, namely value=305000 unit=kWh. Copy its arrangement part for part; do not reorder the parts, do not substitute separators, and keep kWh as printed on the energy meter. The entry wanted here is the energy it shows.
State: value=138.70 unit=kWh
